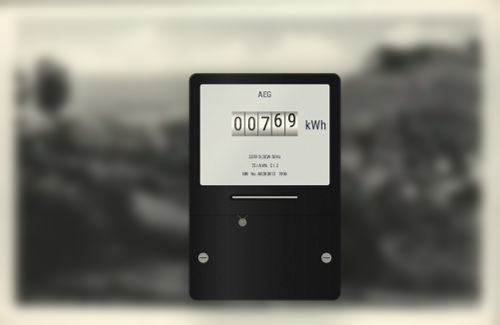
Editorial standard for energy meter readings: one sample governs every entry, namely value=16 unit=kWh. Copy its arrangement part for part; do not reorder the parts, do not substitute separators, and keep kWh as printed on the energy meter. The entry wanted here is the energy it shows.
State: value=769 unit=kWh
